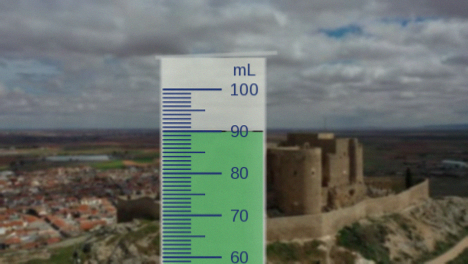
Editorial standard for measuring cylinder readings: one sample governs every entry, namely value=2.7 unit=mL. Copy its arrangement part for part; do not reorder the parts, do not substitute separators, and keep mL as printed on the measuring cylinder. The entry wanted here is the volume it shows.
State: value=90 unit=mL
